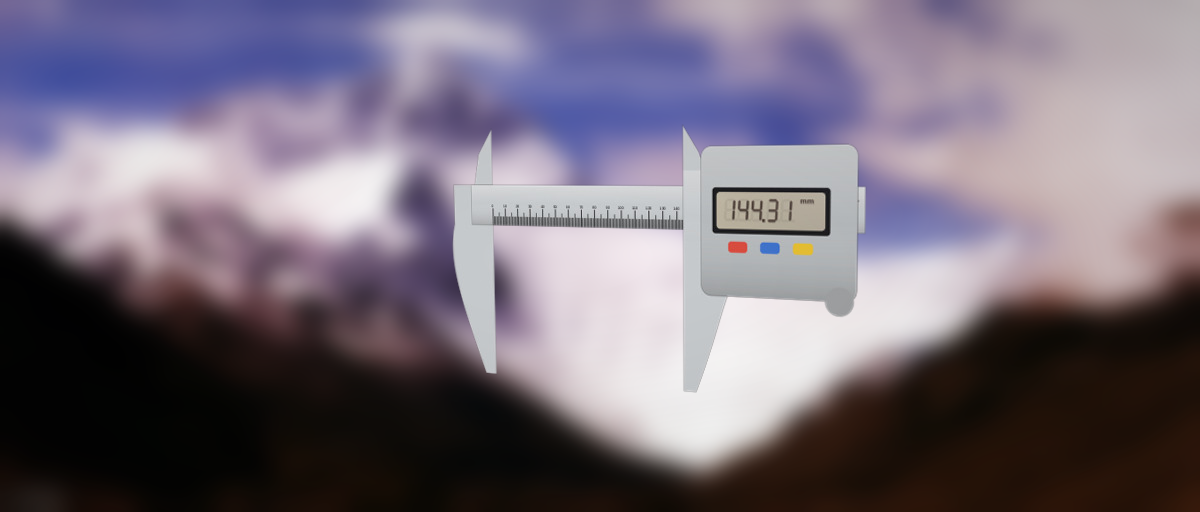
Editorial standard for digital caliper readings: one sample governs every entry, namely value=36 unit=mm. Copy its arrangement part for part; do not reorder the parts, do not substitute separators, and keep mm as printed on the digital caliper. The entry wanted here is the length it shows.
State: value=144.31 unit=mm
